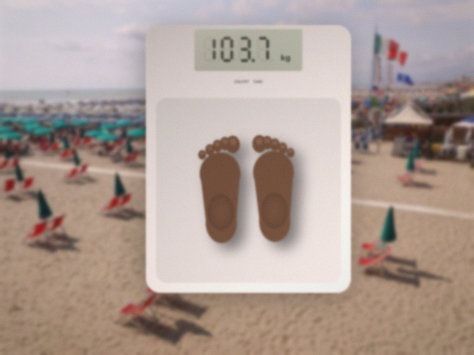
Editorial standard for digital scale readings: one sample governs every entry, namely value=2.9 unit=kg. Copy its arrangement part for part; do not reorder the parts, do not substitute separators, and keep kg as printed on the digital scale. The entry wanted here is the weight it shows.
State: value=103.7 unit=kg
